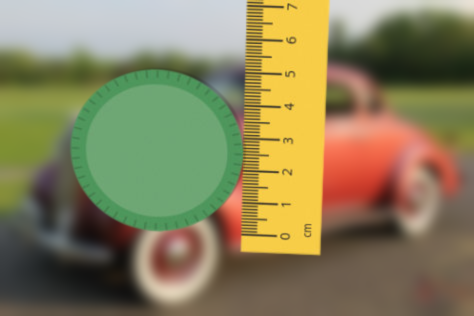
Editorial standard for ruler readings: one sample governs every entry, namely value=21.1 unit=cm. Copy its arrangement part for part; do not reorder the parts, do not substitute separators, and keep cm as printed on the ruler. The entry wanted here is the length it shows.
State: value=5 unit=cm
